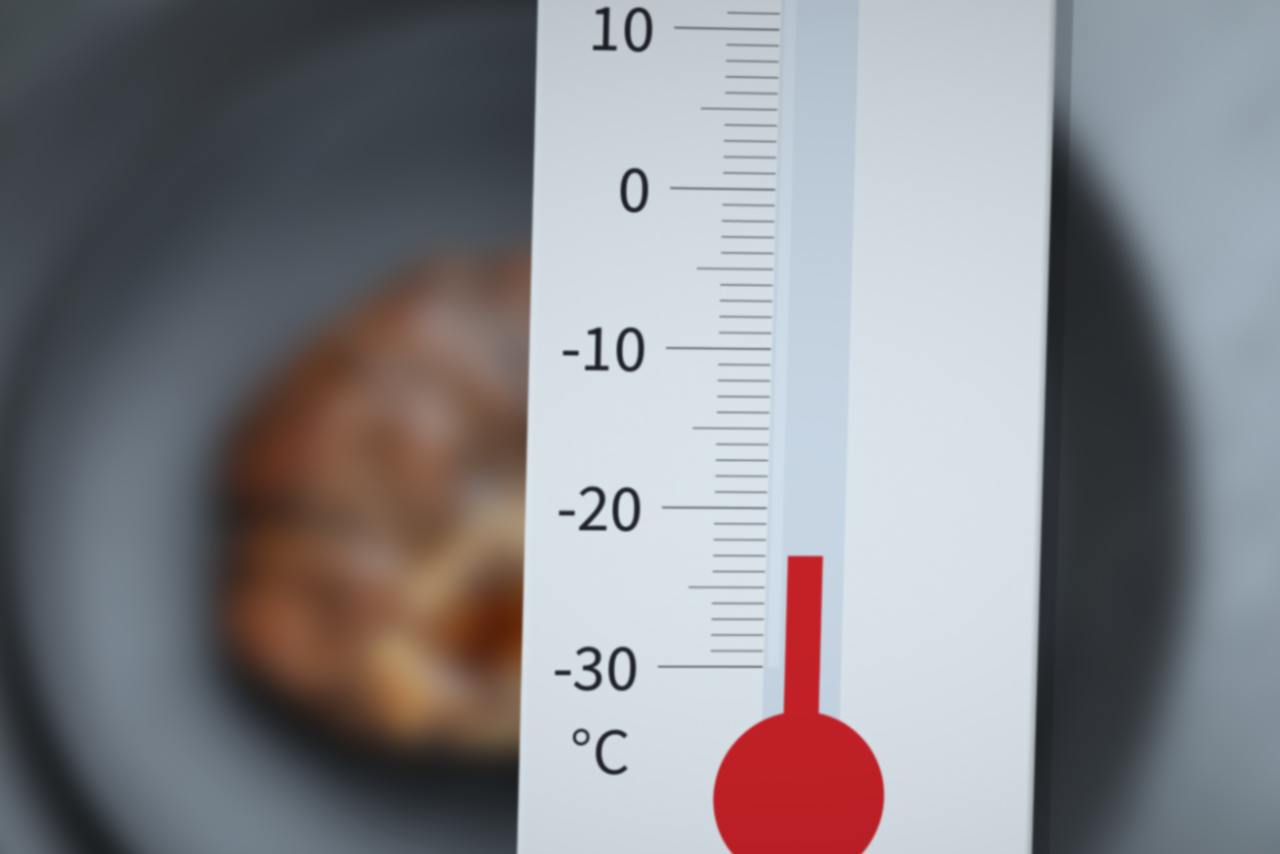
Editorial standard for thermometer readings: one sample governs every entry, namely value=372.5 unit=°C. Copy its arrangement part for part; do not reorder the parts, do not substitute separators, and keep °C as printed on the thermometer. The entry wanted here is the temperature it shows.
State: value=-23 unit=°C
